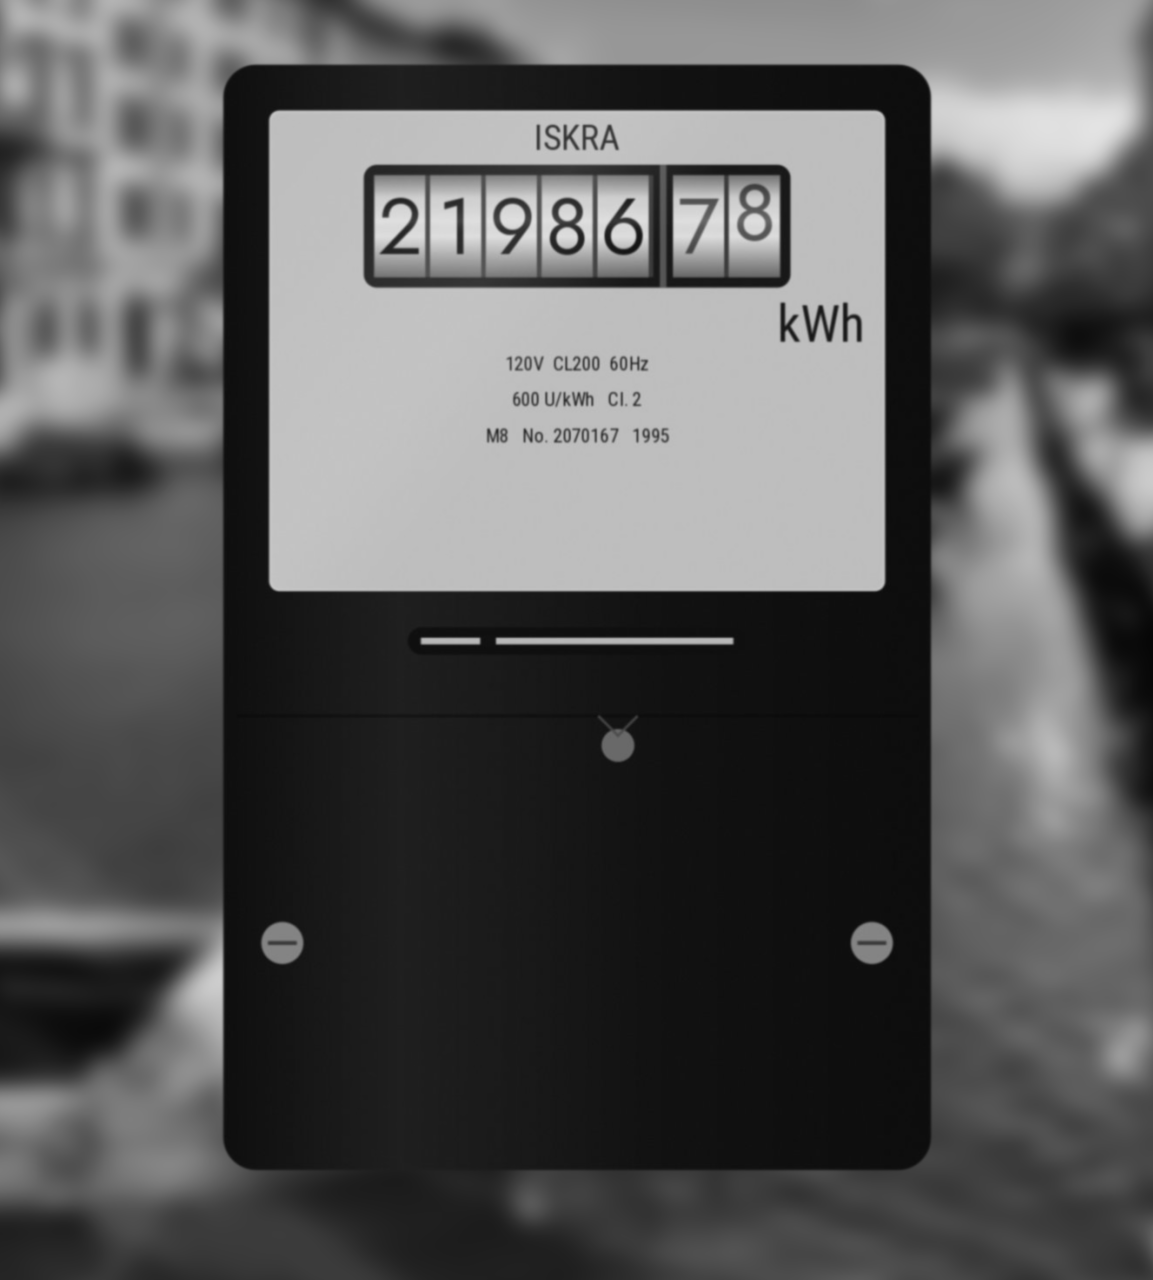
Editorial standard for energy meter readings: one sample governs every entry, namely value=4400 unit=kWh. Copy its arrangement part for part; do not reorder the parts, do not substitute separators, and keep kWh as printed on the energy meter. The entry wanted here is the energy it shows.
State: value=21986.78 unit=kWh
